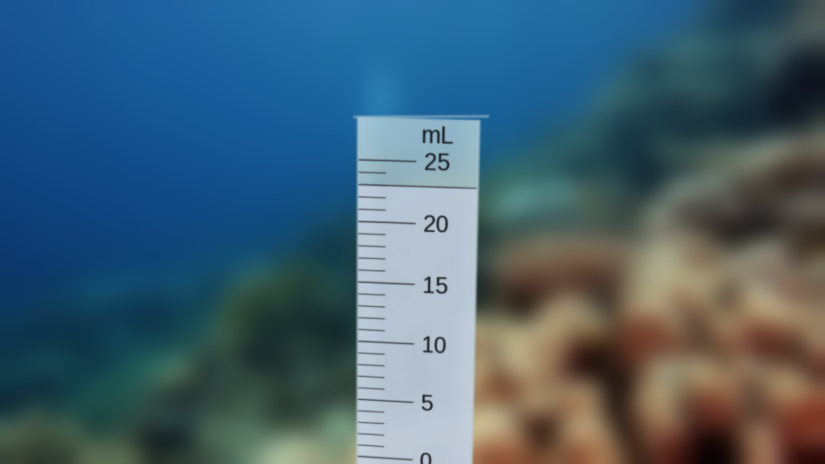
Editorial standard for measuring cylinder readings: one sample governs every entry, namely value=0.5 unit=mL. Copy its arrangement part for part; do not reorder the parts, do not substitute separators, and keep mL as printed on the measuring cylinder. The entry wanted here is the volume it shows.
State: value=23 unit=mL
